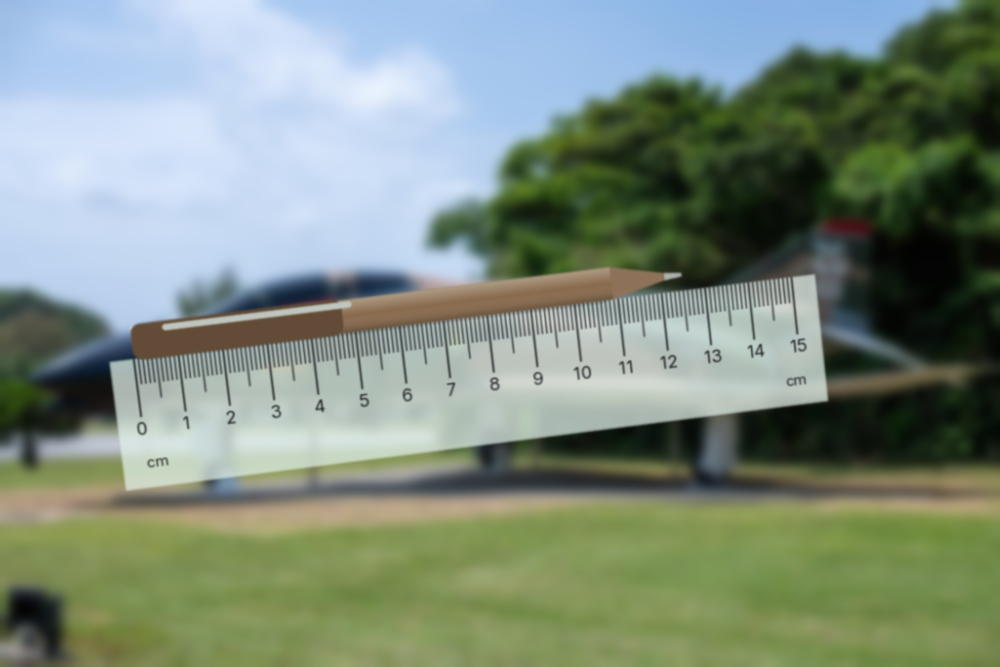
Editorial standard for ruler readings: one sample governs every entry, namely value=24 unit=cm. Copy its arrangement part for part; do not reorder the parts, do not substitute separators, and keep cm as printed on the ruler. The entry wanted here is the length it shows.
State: value=12.5 unit=cm
